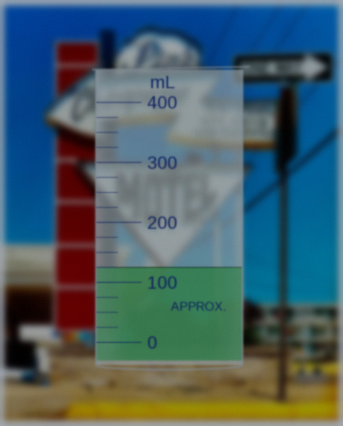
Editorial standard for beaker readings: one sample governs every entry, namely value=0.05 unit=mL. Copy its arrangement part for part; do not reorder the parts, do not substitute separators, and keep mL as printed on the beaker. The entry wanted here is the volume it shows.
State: value=125 unit=mL
